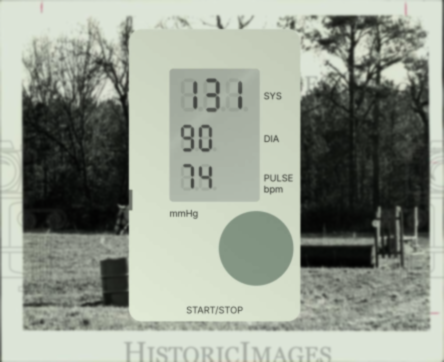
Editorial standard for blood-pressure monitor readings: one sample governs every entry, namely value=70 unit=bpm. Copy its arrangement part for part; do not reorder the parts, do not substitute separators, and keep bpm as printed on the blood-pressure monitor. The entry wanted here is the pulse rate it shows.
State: value=74 unit=bpm
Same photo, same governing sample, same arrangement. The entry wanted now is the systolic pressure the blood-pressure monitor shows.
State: value=131 unit=mmHg
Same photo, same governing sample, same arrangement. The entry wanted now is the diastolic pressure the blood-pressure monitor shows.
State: value=90 unit=mmHg
